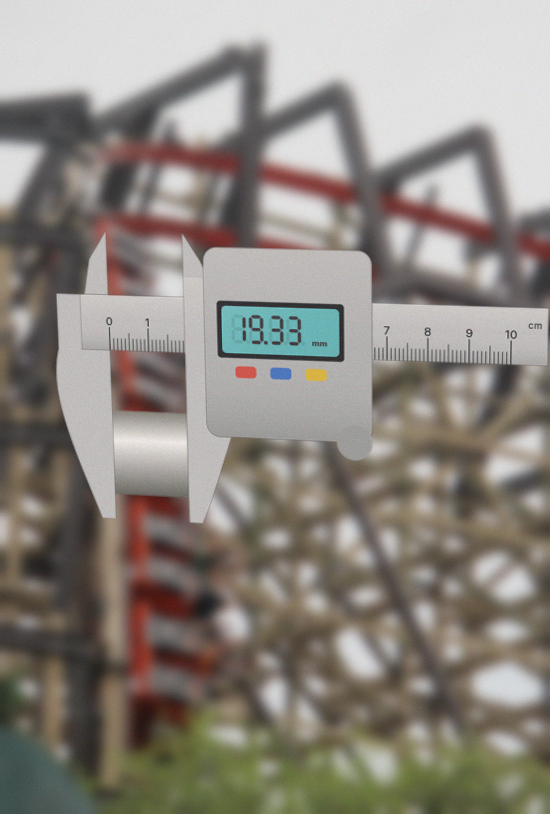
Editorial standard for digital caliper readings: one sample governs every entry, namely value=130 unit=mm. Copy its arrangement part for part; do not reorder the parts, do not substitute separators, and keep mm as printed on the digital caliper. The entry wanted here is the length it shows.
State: value=19.33 unit=mm
